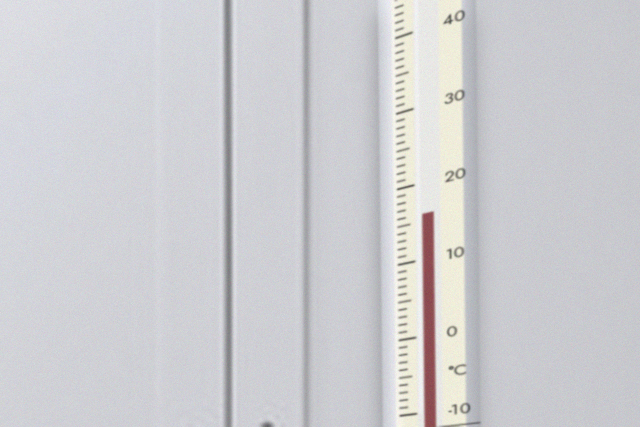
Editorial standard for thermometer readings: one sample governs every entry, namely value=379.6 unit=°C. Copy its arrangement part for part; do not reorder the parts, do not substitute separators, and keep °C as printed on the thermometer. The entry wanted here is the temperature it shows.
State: value=16 unit=°C
